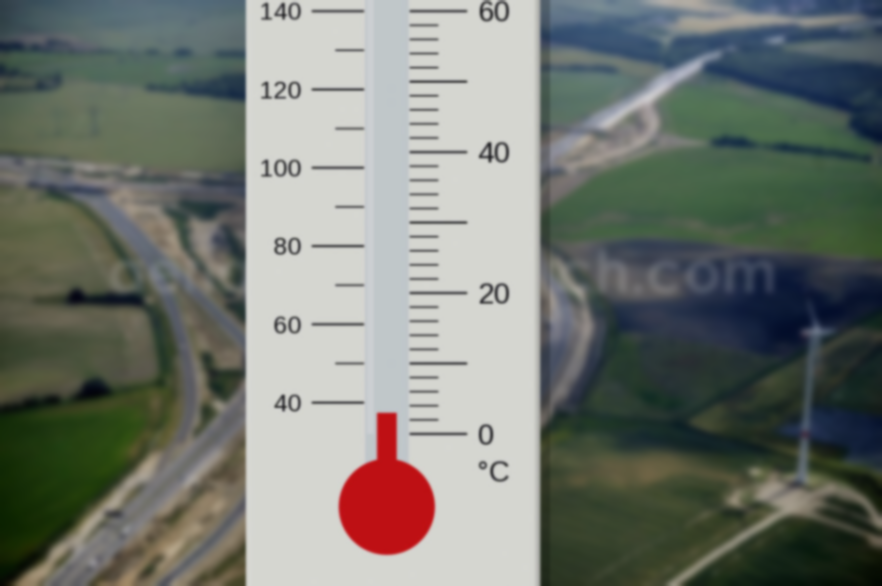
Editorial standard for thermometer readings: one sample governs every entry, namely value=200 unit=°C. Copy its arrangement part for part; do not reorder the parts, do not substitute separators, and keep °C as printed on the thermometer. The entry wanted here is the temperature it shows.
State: value=3 unit=°C
